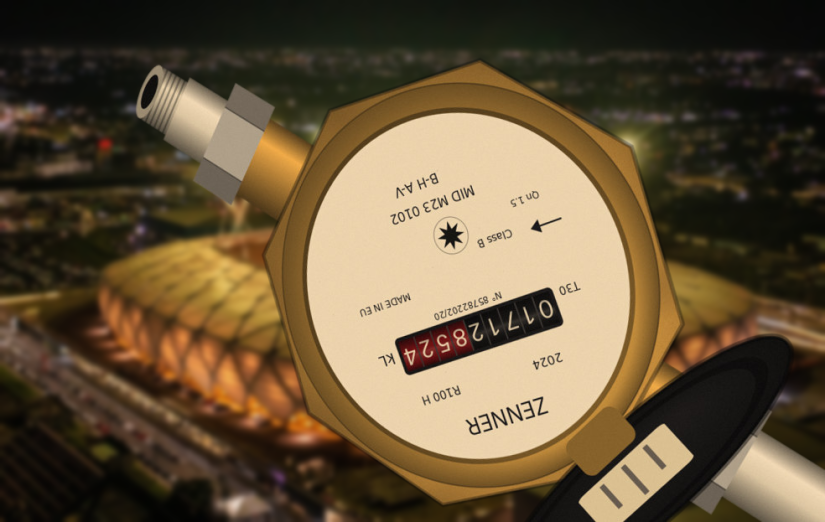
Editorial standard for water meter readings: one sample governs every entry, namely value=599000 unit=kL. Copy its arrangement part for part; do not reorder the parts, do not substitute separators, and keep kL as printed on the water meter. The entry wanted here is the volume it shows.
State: value=1712.8524 unit=kL
